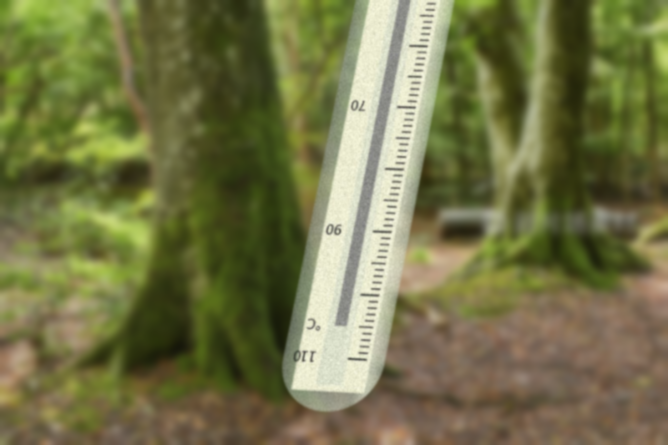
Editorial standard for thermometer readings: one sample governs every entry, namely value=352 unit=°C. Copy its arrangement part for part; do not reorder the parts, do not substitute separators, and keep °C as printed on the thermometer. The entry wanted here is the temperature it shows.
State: value=105 unit=°C
